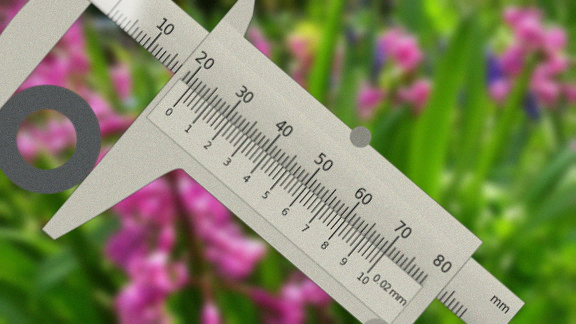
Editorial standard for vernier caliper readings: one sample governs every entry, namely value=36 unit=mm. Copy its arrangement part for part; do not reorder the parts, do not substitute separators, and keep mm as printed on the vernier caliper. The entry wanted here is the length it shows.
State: value=21.0 unit=mm
